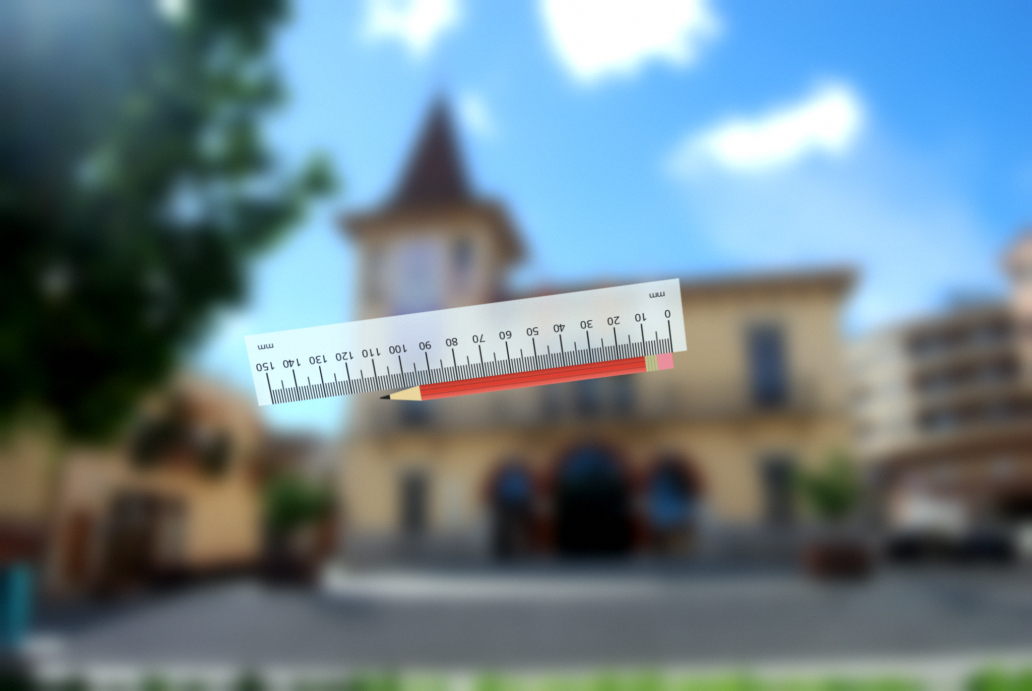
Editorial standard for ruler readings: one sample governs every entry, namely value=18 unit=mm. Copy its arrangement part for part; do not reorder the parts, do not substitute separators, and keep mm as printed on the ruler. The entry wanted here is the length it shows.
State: value=110 unit=mm
